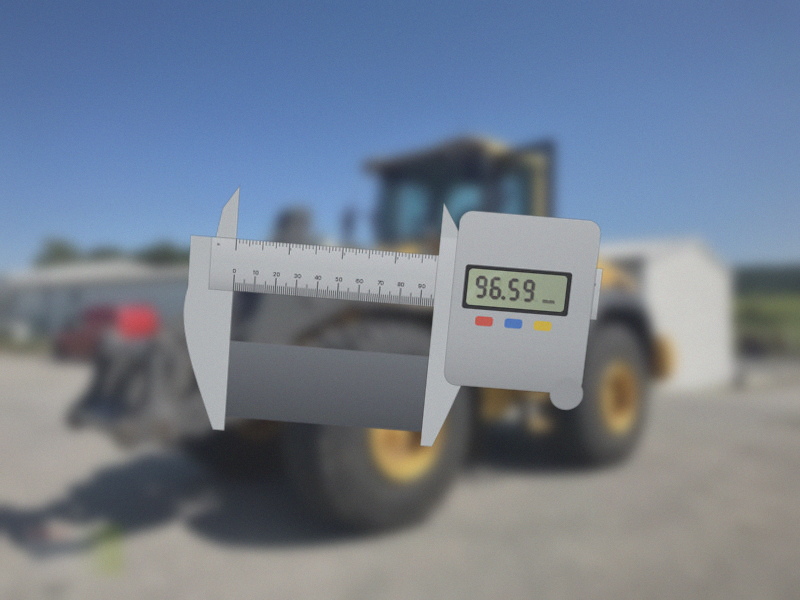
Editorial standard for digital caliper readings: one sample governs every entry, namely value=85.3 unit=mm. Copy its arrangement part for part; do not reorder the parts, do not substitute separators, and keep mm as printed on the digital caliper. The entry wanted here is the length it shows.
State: value=96.59 unit=mm
